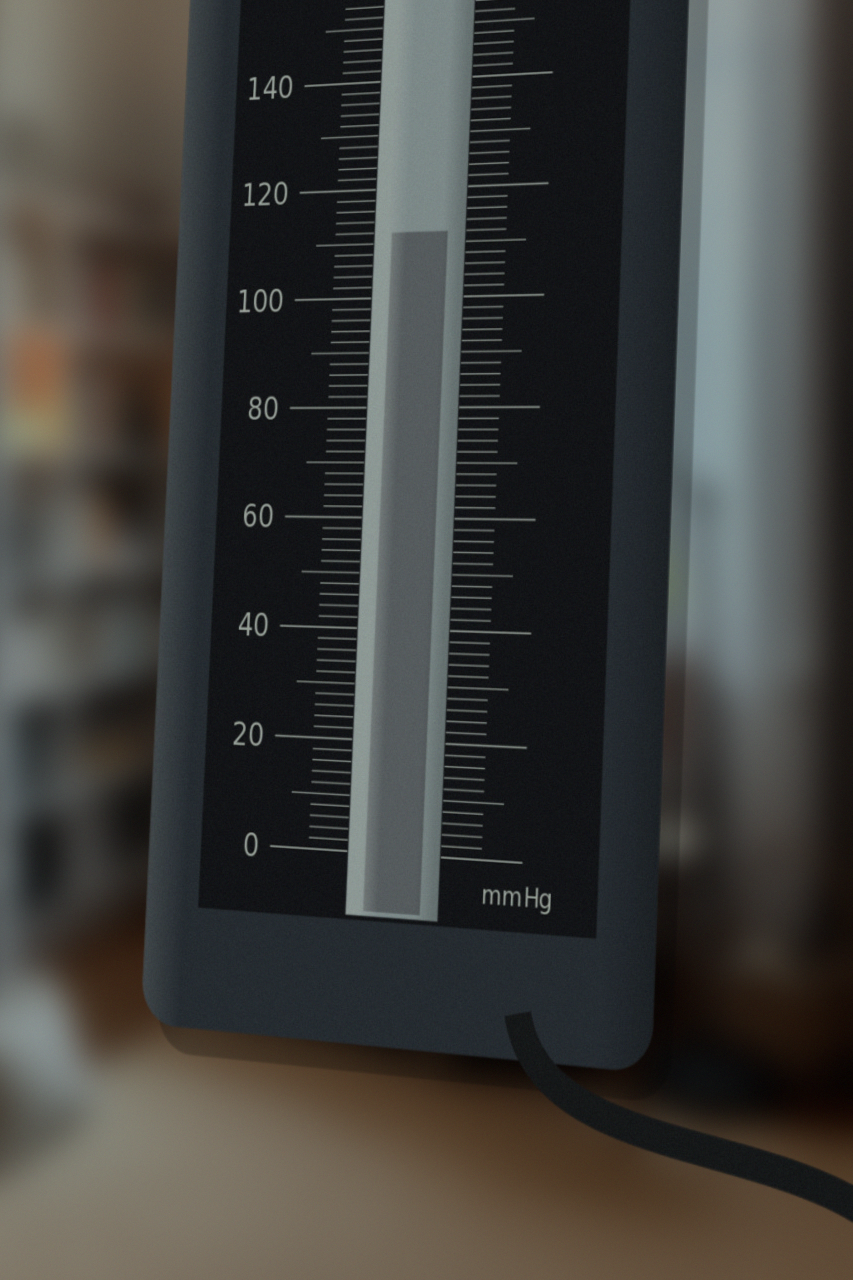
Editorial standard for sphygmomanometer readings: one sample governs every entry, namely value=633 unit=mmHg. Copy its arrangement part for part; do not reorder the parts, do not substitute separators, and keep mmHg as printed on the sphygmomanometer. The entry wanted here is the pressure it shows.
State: value=112 unit=mmHg
